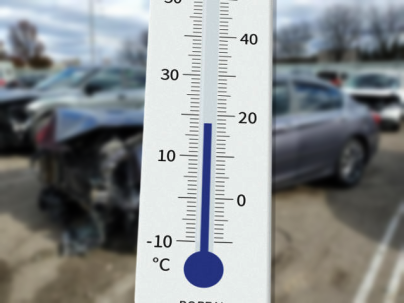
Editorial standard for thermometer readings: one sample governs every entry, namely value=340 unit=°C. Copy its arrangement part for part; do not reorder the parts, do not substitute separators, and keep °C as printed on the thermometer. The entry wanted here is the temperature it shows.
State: value=18 unit=°C
